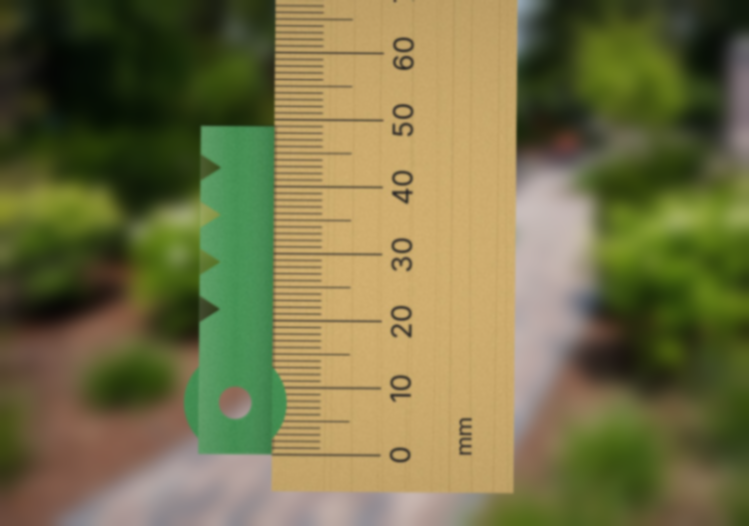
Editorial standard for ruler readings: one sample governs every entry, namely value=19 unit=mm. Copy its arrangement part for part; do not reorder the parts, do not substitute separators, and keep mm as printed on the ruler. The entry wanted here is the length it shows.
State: value=49 unit=mm
